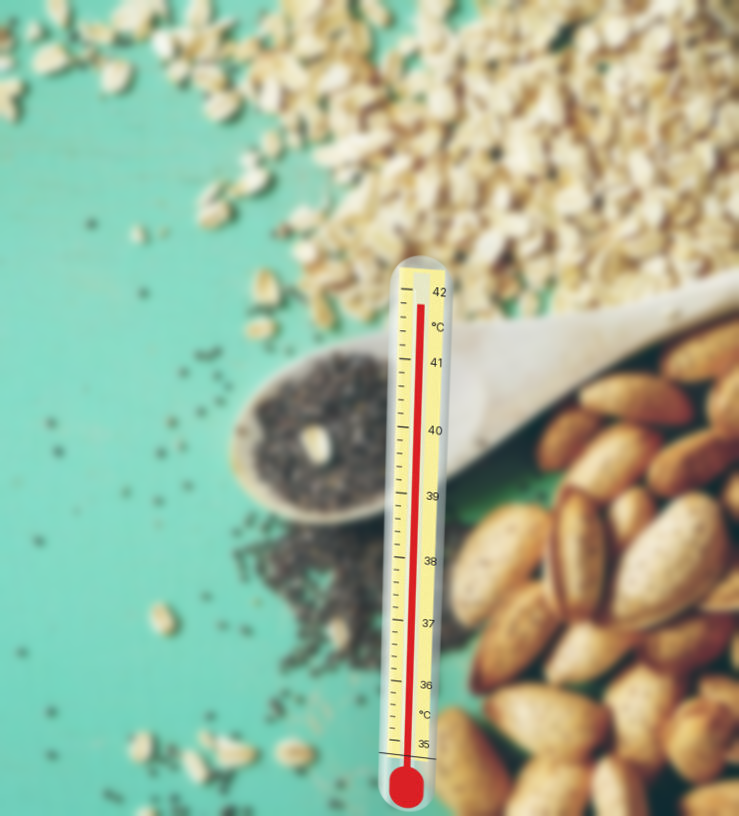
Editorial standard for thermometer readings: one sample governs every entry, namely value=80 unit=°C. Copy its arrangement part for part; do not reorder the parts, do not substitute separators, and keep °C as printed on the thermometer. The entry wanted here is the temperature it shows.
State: value=41.8 unit=°C
